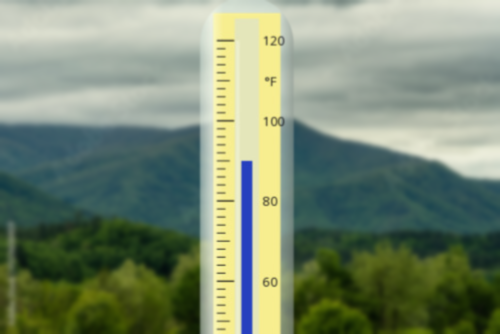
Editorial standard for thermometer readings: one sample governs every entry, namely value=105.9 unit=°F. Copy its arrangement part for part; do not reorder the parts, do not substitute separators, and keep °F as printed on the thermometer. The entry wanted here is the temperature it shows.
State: value=90 unit=°F
